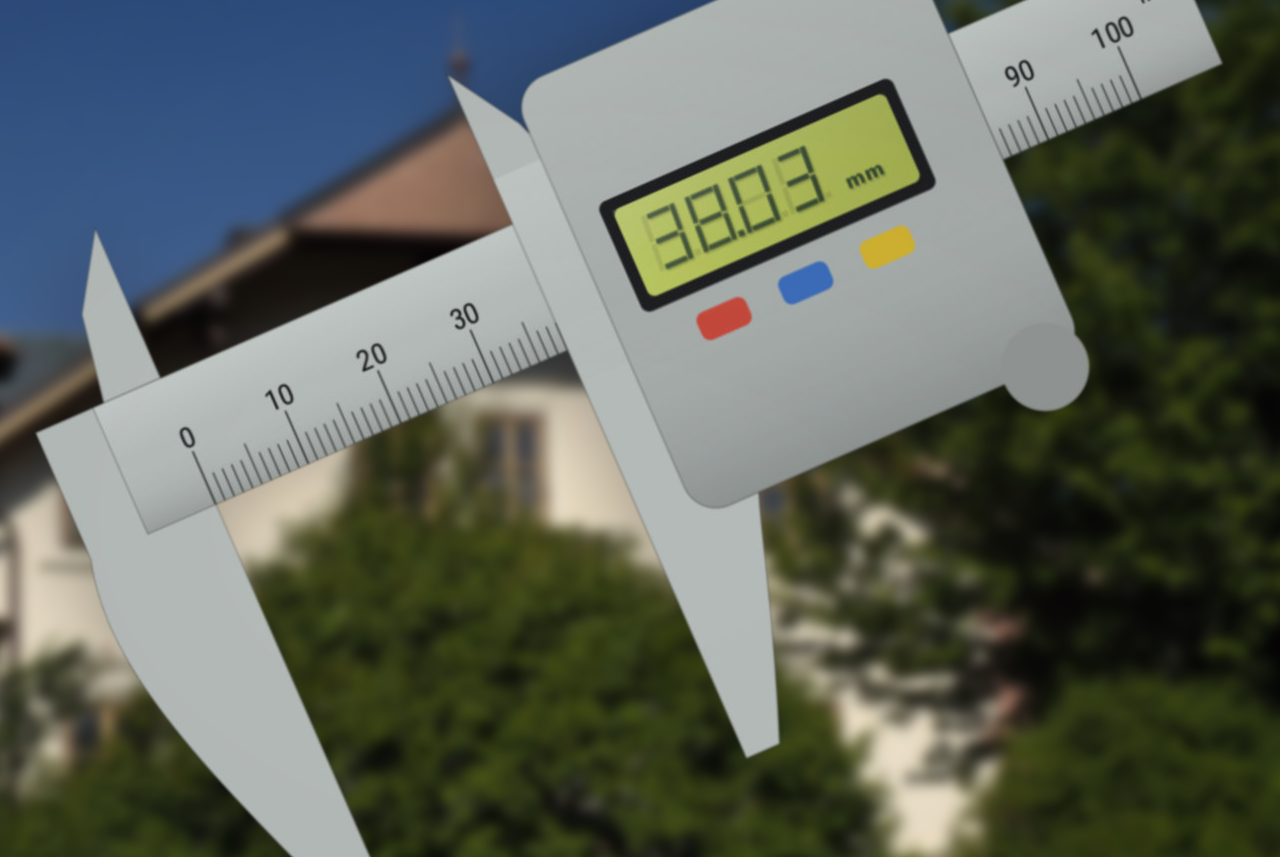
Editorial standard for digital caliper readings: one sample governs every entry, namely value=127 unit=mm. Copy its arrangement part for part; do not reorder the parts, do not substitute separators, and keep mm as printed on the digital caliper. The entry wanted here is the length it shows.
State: value=38.03 unit=mm
